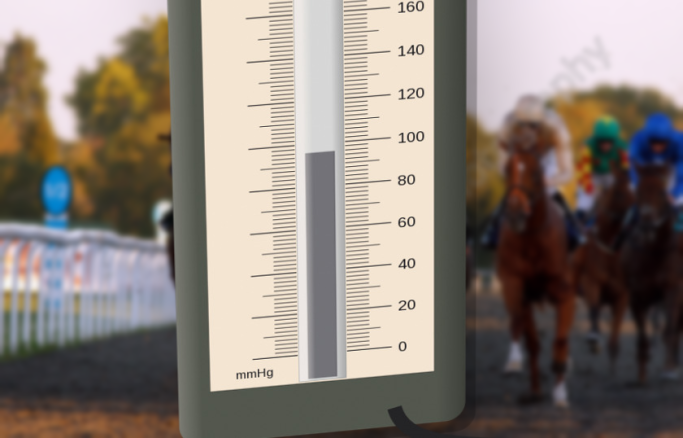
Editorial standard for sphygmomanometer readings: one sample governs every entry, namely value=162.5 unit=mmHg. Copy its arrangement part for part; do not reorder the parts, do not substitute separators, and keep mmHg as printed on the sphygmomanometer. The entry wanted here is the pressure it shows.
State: value=96 unit=mmHg
